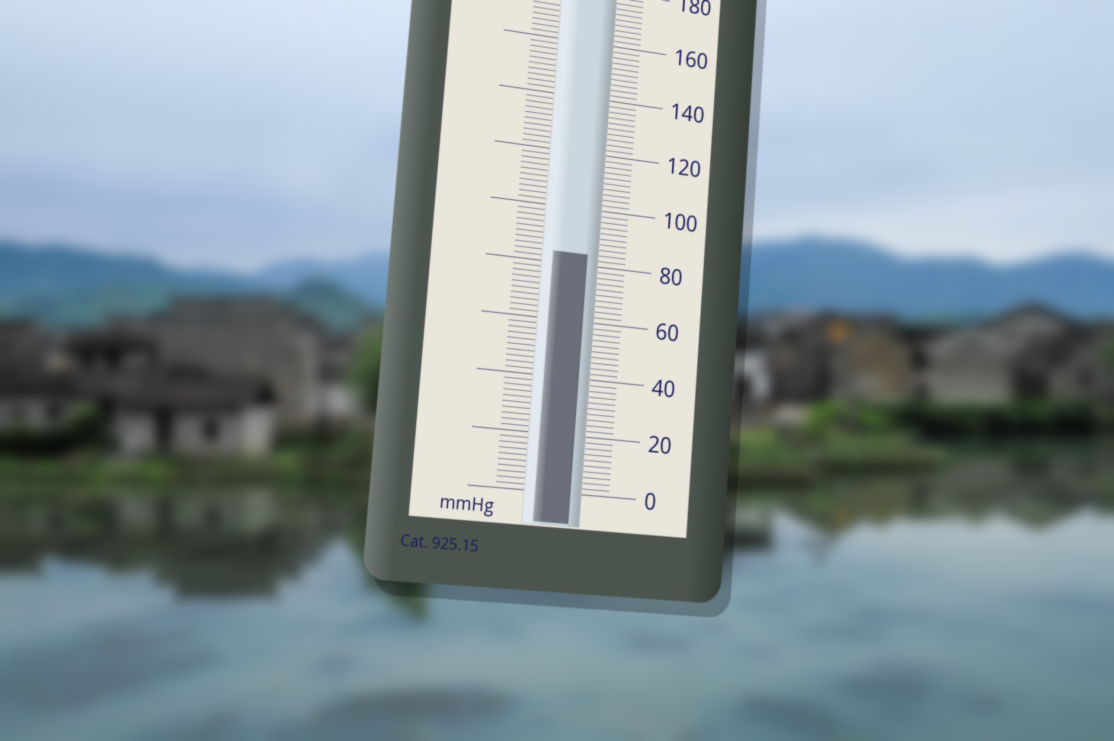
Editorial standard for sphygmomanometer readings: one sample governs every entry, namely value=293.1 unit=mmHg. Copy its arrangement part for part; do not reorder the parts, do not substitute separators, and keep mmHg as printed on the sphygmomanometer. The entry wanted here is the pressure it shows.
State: value=84 unit=mmHg
